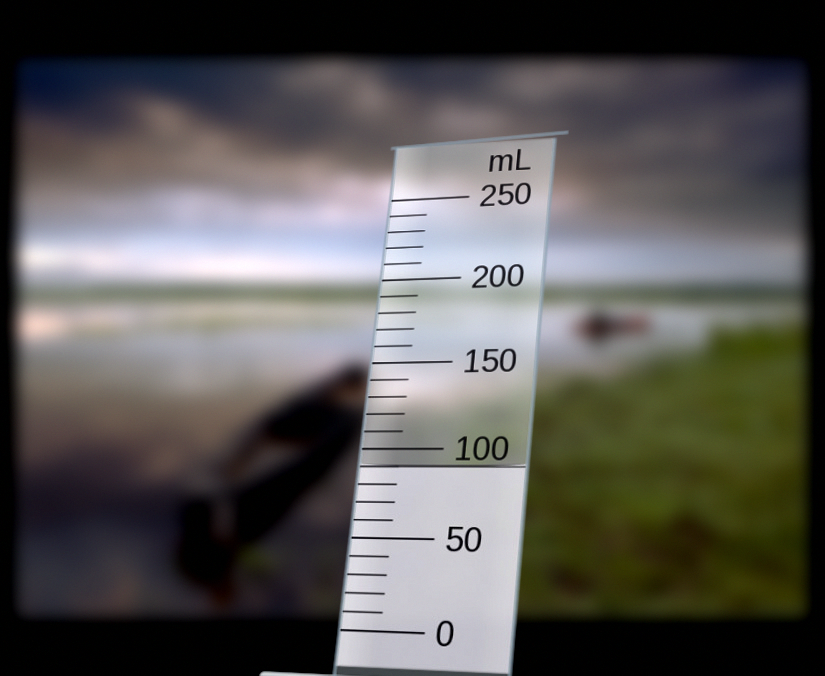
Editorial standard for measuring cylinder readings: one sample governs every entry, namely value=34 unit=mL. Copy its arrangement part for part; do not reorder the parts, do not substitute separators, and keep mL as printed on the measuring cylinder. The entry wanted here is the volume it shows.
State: value=90 unit=mL
